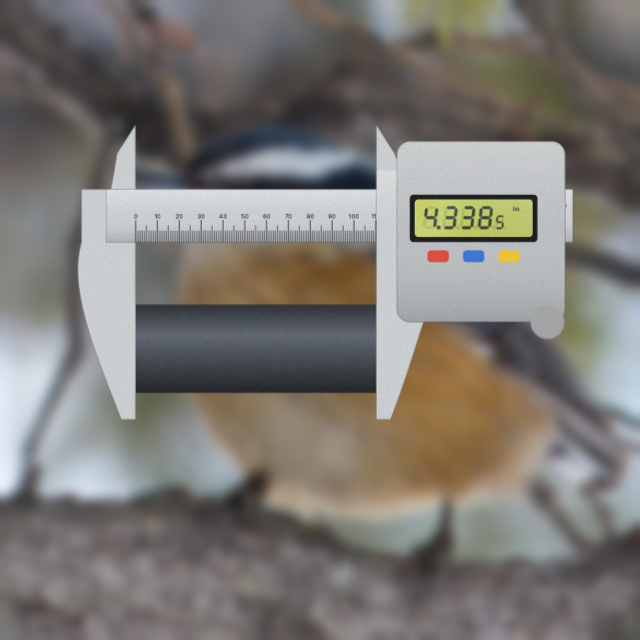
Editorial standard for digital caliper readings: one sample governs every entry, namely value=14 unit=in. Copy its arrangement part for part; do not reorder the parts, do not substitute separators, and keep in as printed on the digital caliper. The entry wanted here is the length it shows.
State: value=4.3385 unit=in
